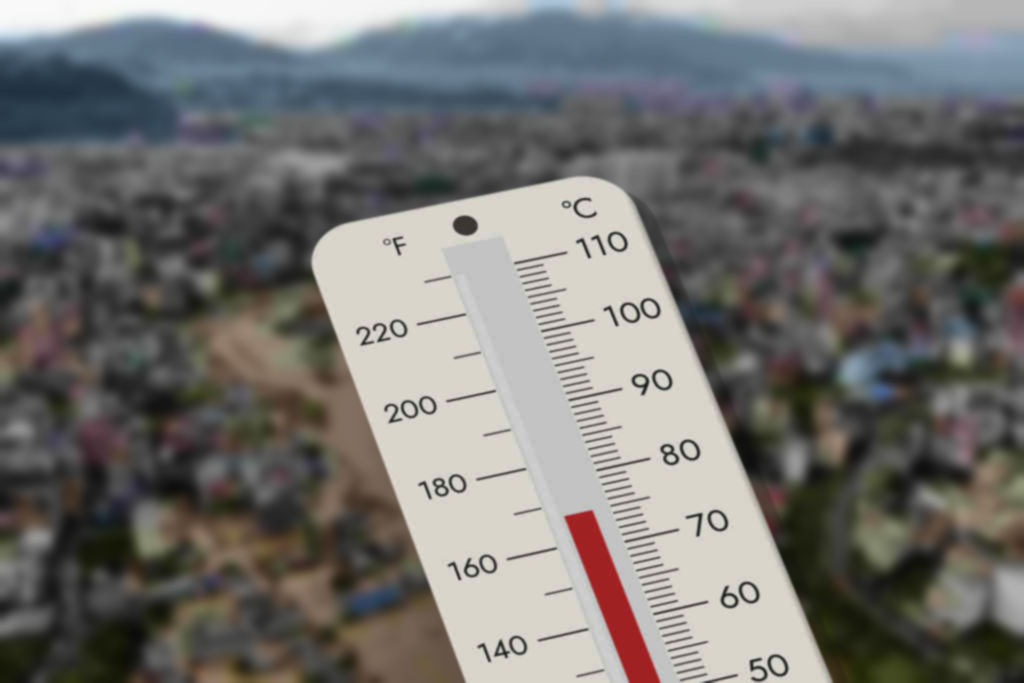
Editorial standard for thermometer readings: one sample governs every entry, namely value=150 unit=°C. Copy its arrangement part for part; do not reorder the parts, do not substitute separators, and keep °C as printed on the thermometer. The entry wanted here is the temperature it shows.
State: value=75 unit=°C
